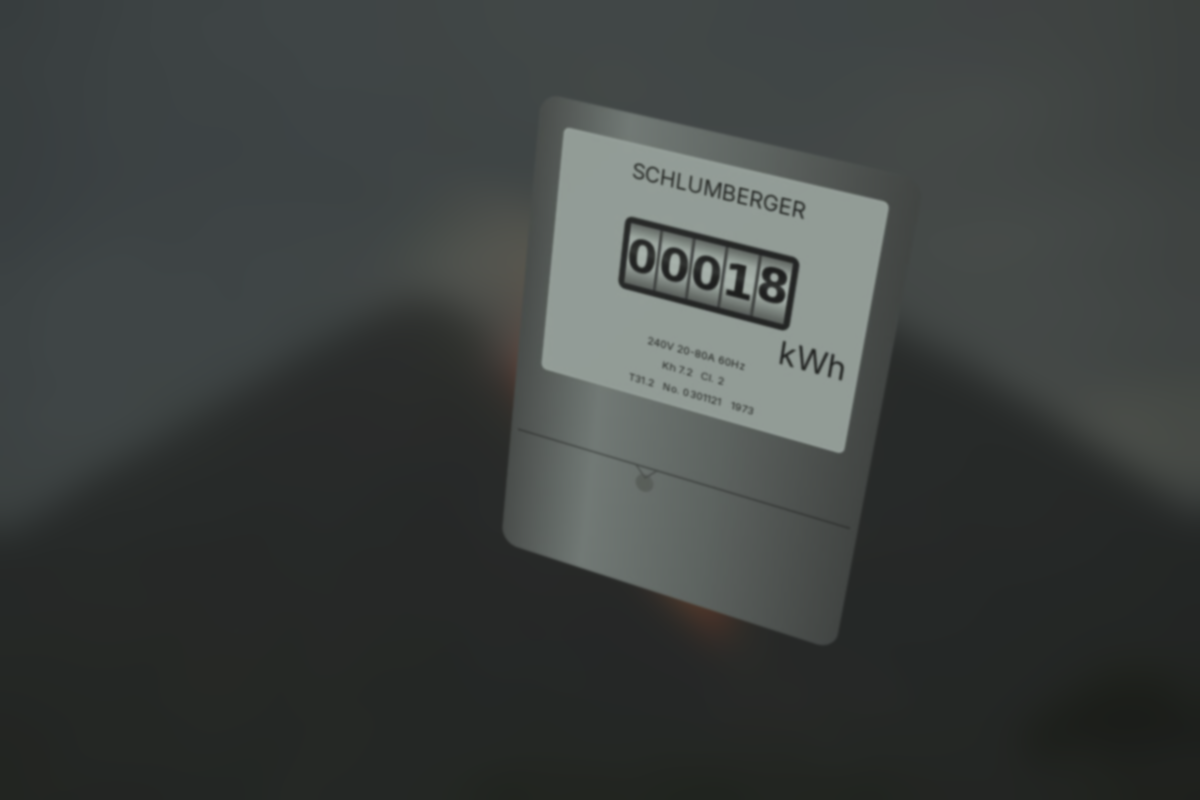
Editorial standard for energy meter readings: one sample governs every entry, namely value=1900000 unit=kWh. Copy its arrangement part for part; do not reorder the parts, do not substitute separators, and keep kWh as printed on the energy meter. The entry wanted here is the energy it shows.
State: value=18 unit=kWh
